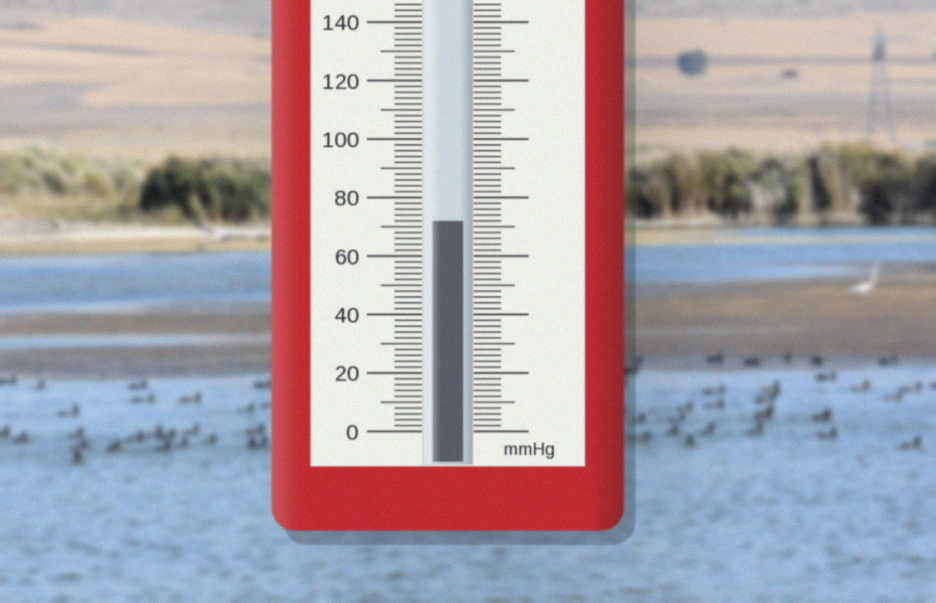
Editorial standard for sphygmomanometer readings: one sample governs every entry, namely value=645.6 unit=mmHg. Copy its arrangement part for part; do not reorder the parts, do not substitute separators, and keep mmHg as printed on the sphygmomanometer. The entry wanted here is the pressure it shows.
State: value=72 unit=mmHg
